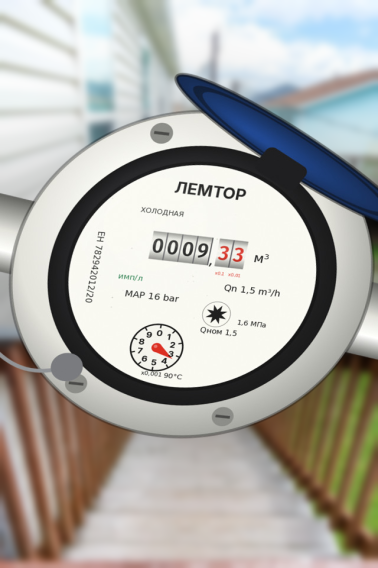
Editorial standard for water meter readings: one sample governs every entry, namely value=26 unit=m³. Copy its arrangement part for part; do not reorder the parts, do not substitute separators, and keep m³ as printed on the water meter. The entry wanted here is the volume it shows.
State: value=9.333 unit=m³
